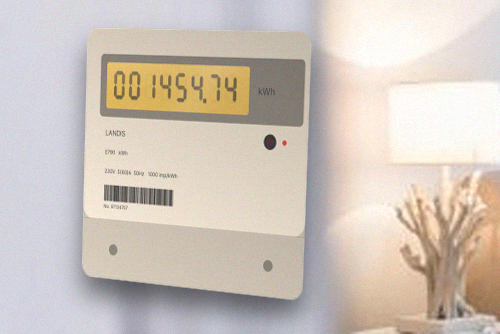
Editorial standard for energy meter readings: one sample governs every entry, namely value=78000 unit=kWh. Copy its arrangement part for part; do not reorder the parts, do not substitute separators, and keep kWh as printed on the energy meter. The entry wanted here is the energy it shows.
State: value=1454.74 unit=kWh
